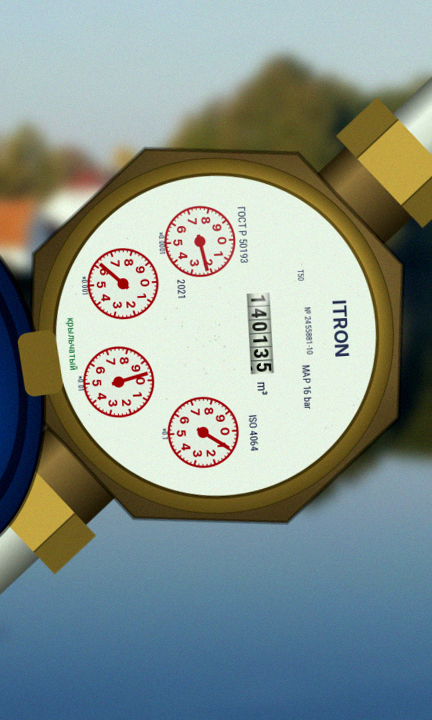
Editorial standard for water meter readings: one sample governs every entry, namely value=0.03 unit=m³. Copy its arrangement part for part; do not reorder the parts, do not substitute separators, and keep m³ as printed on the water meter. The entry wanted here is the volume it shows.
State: value=140135.0962 unit=m³
